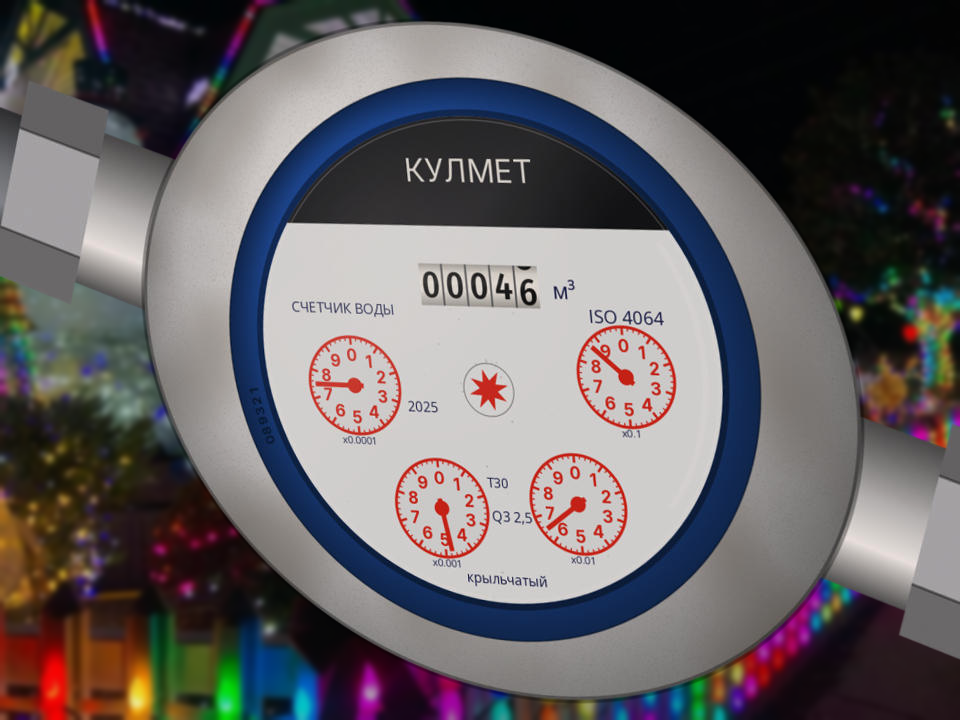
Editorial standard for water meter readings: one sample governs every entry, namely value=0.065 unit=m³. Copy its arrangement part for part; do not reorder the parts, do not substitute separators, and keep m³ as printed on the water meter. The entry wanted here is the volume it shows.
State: value=45.8647 unit=m³
